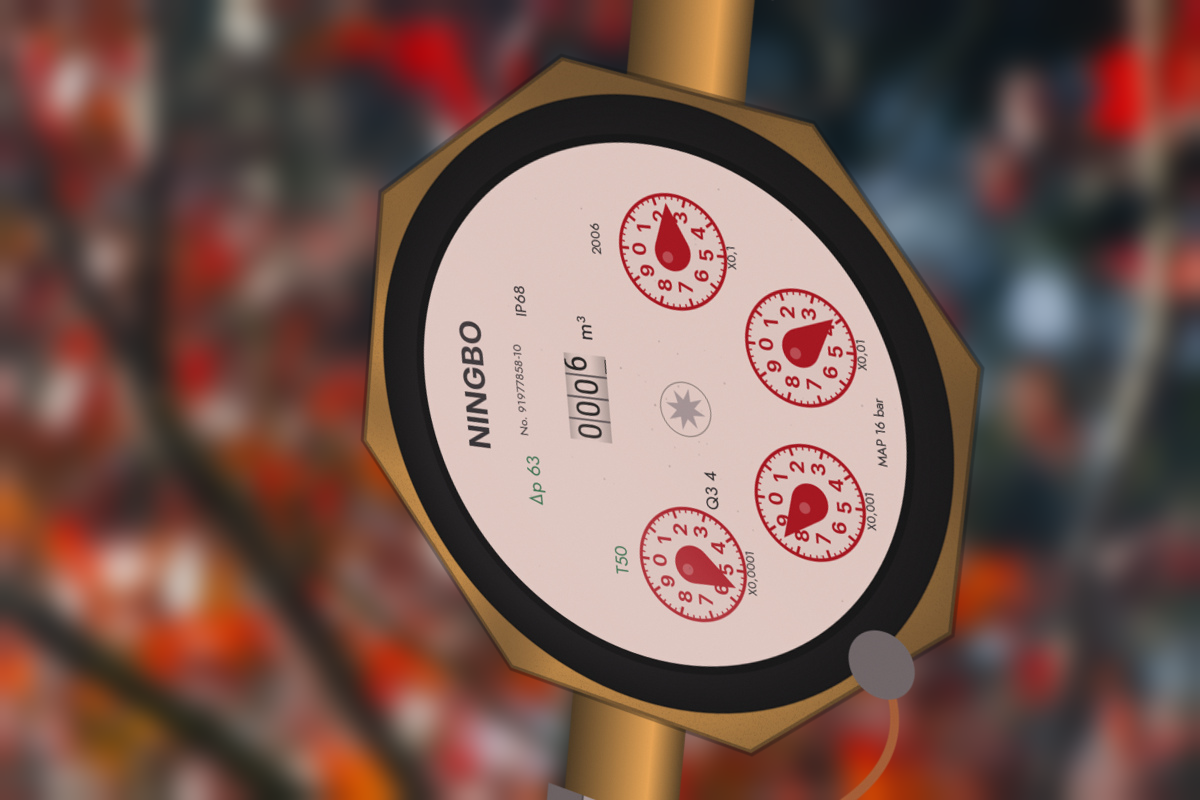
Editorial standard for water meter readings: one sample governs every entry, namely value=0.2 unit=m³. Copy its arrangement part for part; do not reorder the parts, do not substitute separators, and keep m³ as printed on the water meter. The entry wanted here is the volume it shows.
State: value=6.2385 unit=m³
